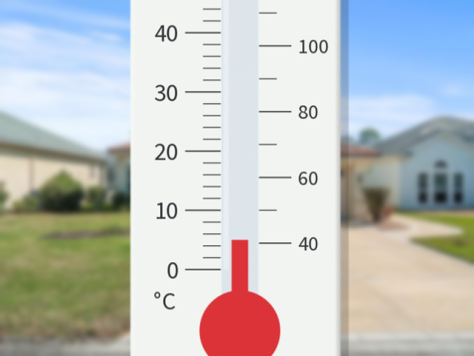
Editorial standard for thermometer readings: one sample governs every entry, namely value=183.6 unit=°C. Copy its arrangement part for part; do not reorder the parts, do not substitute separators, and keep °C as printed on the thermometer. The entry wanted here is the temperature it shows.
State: value=5 unit=°C
